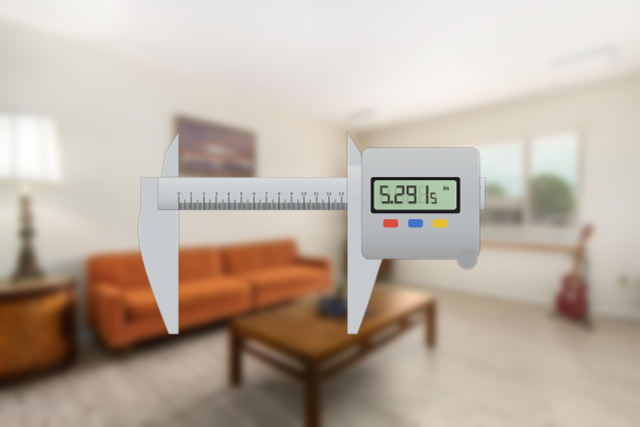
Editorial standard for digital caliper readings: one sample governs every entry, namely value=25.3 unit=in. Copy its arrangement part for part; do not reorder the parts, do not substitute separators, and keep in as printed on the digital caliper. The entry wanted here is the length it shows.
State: value=5.2915 unit=in
